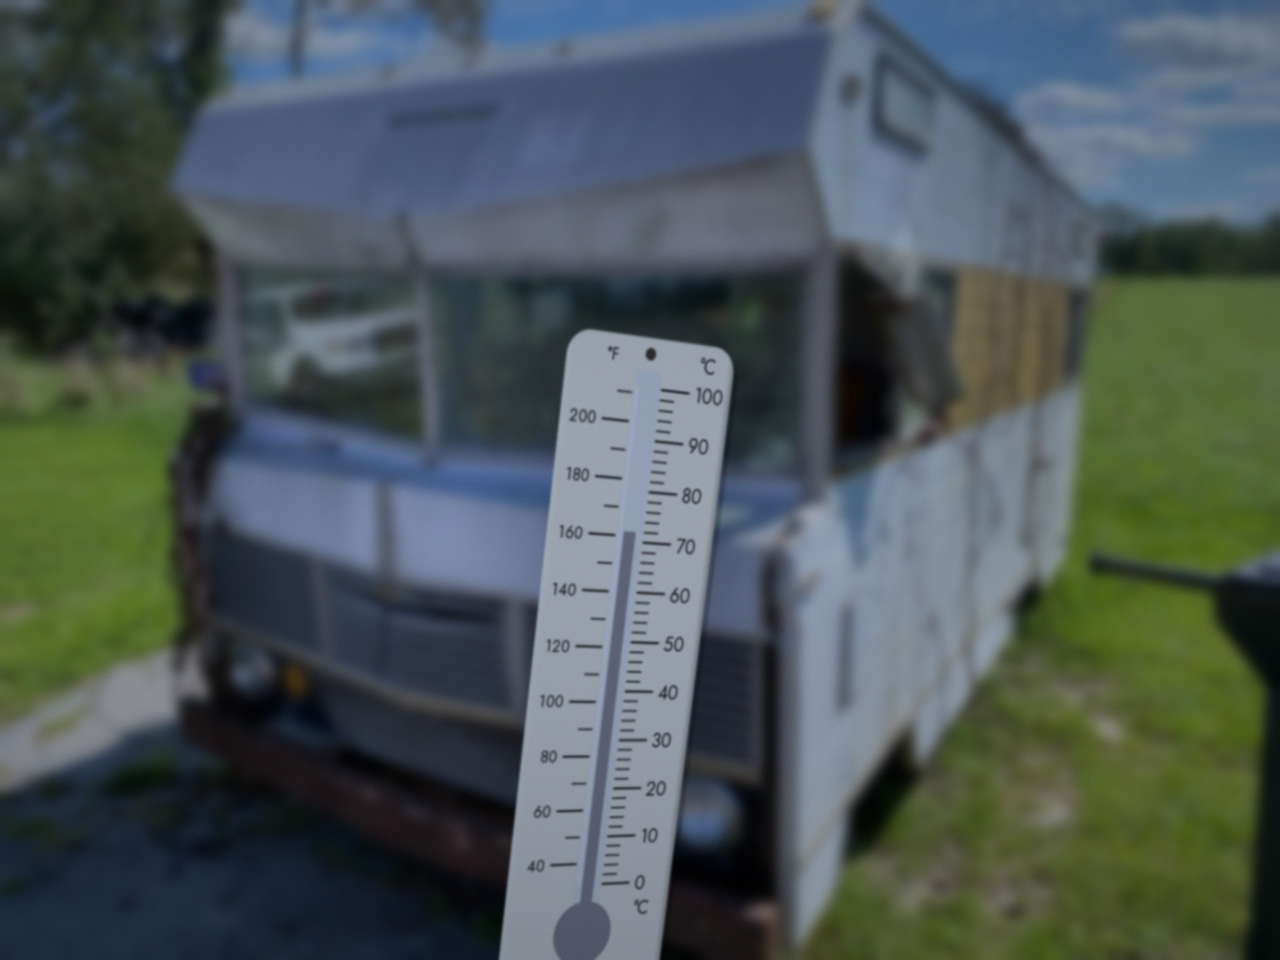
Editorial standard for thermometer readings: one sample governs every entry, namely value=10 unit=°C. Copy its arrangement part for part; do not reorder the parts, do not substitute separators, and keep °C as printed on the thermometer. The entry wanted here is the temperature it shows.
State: value=72 unit=°C
